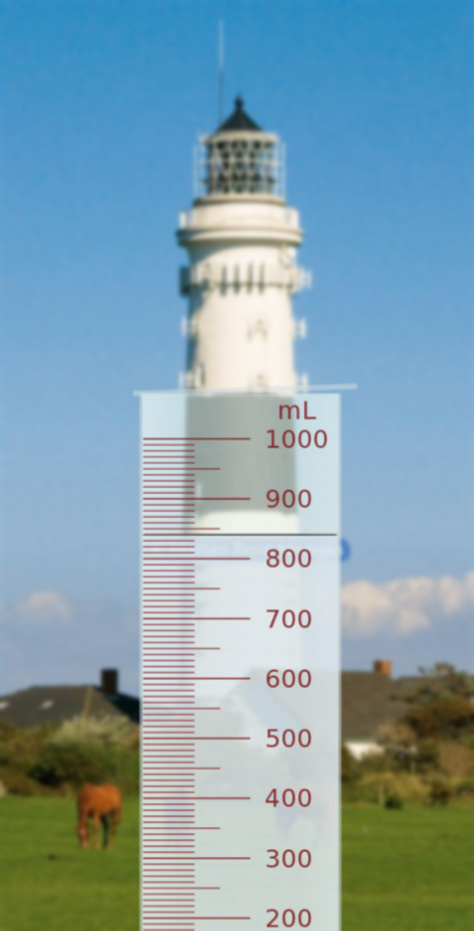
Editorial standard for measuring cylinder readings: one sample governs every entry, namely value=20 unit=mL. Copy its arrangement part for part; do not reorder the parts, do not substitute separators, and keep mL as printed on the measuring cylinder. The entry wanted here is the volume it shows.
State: value=840 unit=mL
